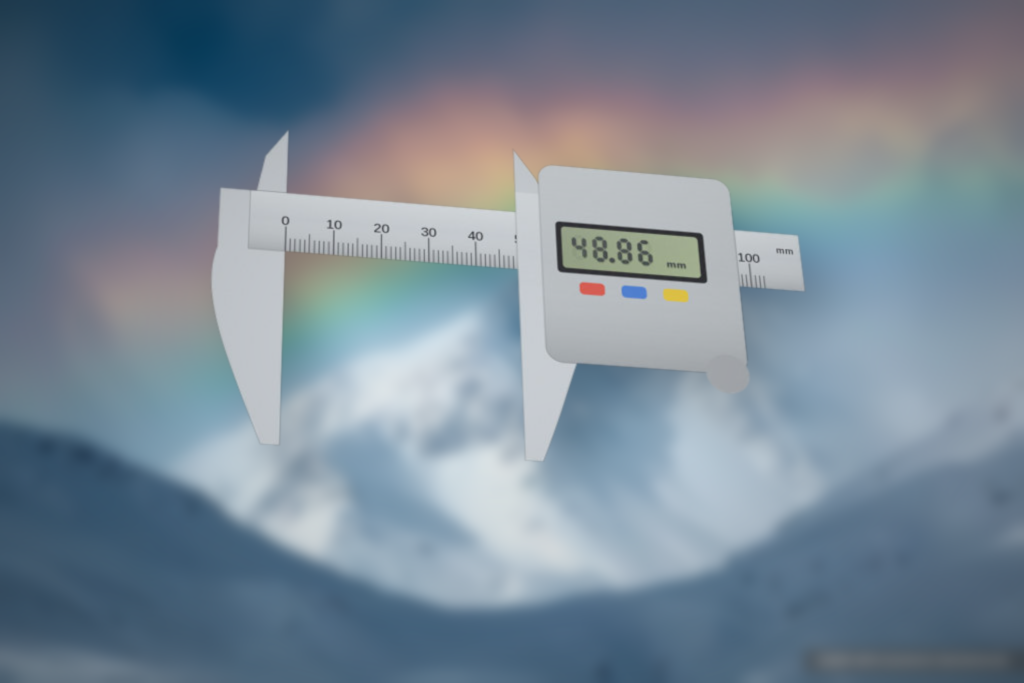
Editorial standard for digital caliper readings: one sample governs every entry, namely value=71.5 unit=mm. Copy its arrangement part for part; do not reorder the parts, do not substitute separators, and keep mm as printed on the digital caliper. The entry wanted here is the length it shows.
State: value=48.86 unit=mm
